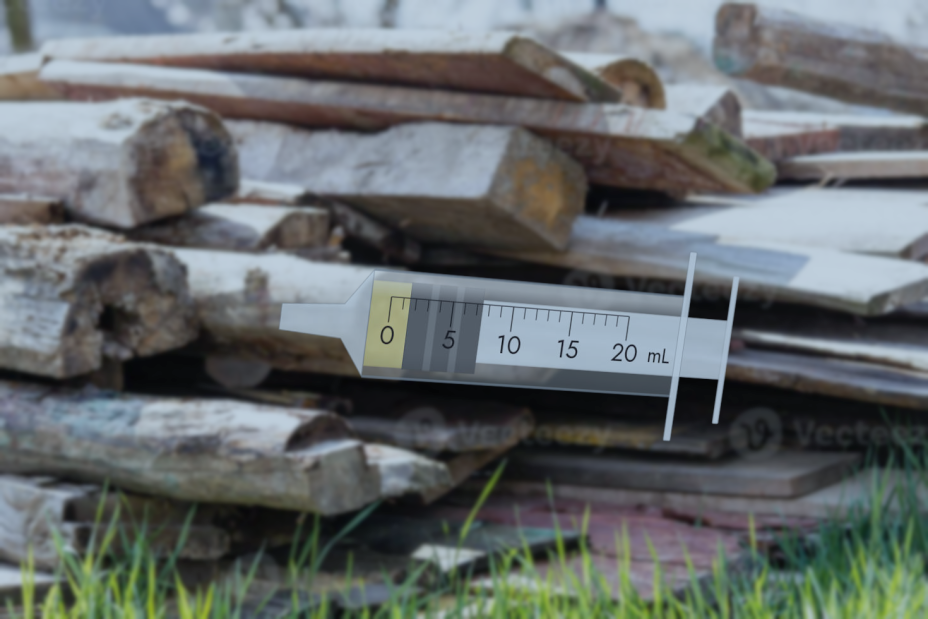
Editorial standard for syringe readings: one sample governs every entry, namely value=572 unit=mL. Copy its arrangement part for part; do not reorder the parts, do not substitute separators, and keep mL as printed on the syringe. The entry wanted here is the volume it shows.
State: value=1.5 unit=mL
